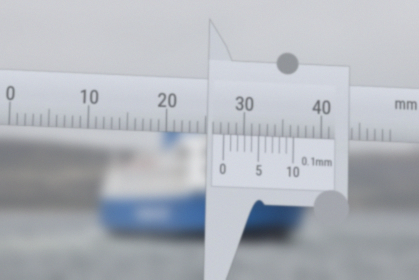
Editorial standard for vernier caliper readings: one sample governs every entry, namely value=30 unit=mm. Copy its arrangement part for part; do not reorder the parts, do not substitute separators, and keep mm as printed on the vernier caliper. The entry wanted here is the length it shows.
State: value=27.4 unit=mm
